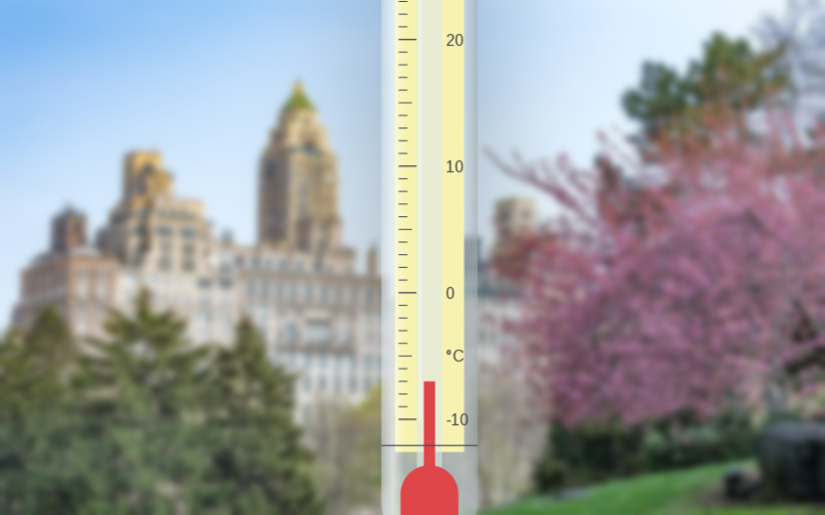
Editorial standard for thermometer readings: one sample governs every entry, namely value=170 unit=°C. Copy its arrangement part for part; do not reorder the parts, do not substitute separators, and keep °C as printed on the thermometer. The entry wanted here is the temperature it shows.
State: value=-7 unit=°C
